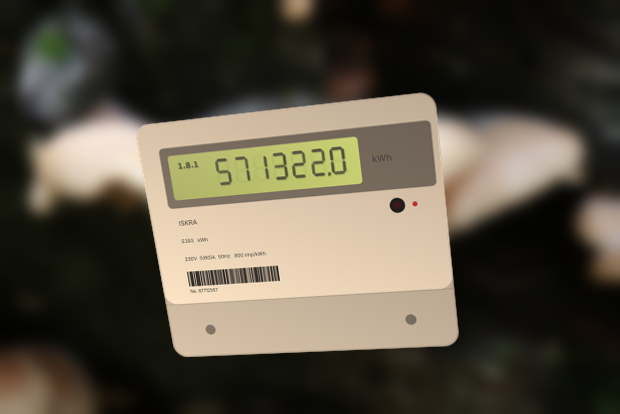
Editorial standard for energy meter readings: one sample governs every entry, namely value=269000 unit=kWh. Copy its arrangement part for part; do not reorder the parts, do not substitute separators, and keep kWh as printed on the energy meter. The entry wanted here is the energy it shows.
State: value=571322.0 unit=kWh
